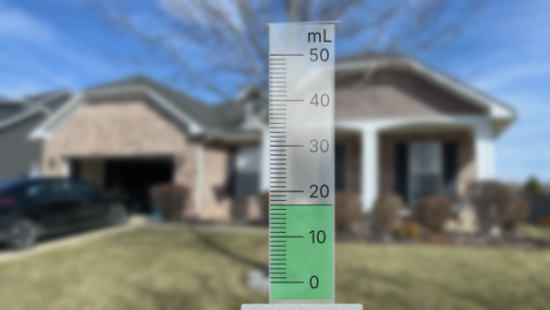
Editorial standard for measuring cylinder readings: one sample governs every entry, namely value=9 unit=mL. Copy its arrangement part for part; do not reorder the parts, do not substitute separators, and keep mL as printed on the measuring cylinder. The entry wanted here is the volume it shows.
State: value=17 unit=mL
